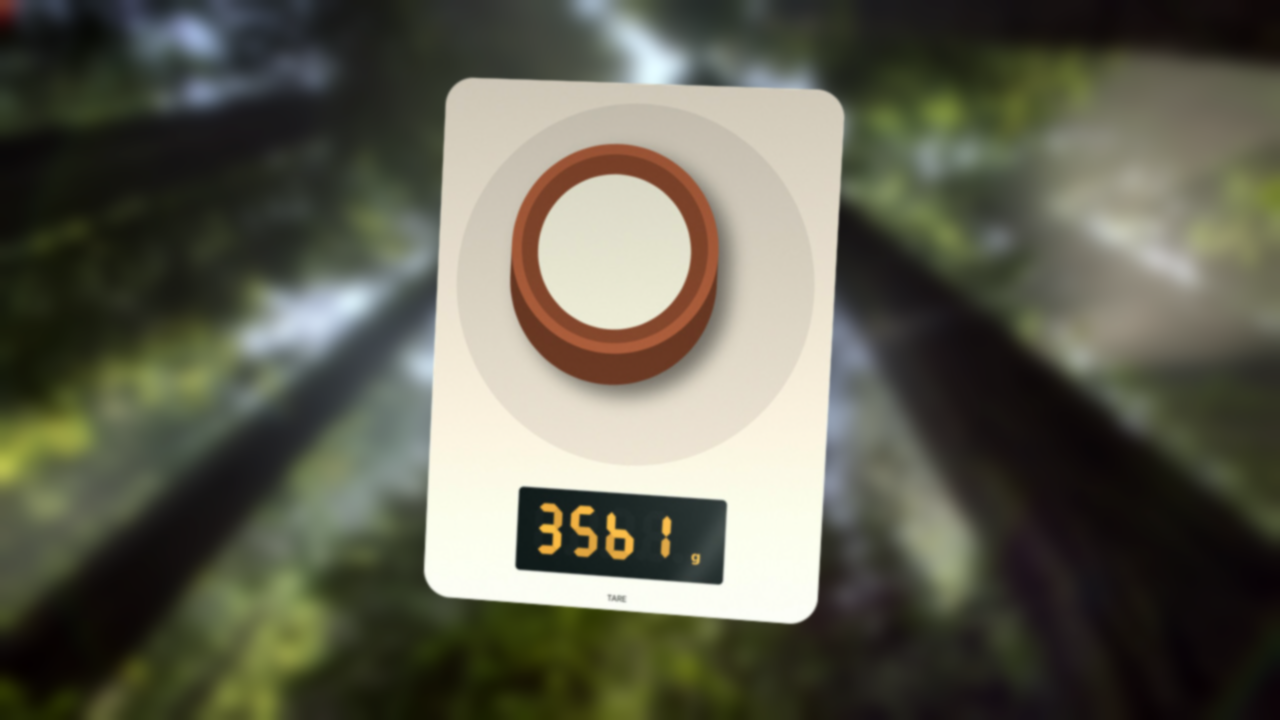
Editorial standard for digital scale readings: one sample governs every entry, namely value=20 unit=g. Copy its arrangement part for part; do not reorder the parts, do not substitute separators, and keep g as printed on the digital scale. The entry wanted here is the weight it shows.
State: value=3561 unit=g
